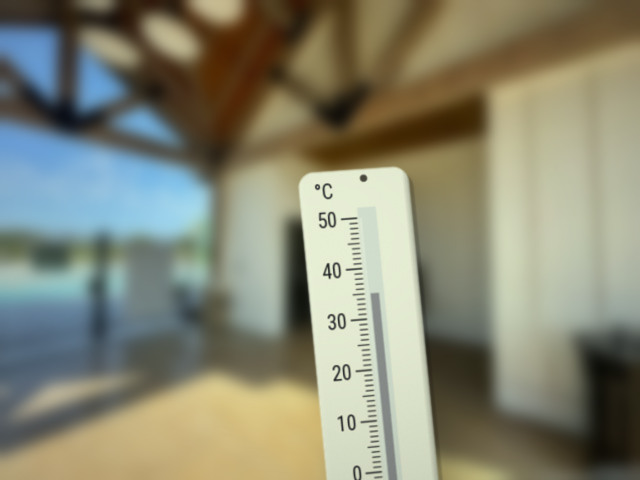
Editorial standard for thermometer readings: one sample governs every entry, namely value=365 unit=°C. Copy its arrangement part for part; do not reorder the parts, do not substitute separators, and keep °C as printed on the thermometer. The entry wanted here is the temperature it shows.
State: value=35 unit=°C
